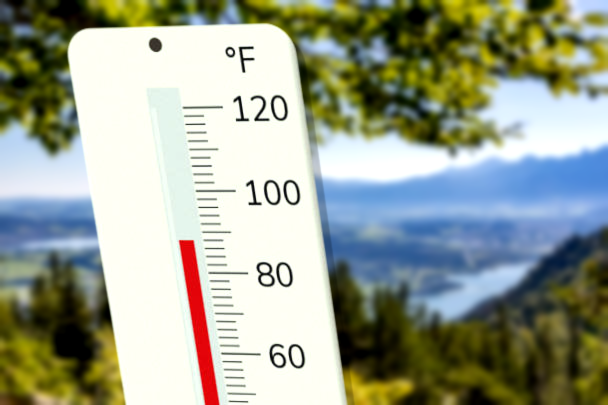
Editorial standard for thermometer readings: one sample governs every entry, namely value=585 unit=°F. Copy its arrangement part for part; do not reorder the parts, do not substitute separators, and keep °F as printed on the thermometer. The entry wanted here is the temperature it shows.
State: value=88 unit=°F
